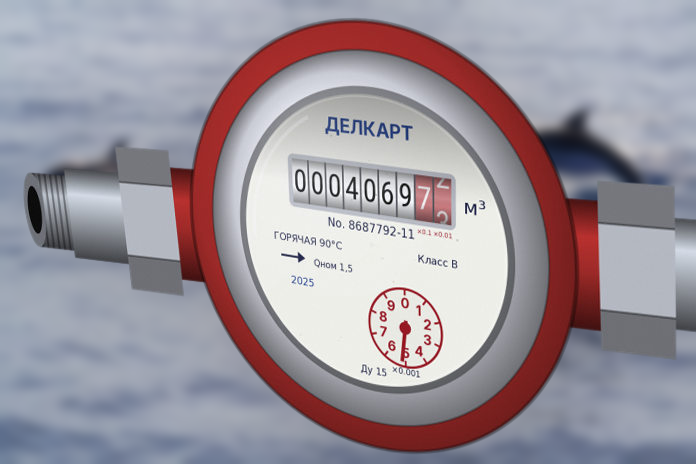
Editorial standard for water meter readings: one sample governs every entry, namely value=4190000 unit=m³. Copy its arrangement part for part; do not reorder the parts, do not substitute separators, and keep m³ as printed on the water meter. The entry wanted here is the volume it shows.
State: value=4069.725 unit=m³
